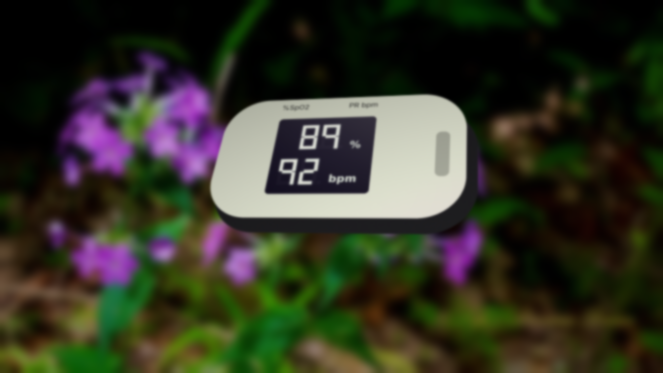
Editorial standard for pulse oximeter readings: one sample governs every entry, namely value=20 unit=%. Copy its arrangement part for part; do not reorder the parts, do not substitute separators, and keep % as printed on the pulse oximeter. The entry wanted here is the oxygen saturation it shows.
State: value=89 unit=%
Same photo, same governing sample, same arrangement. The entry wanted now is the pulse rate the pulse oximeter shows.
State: value=92 unit=bpm
